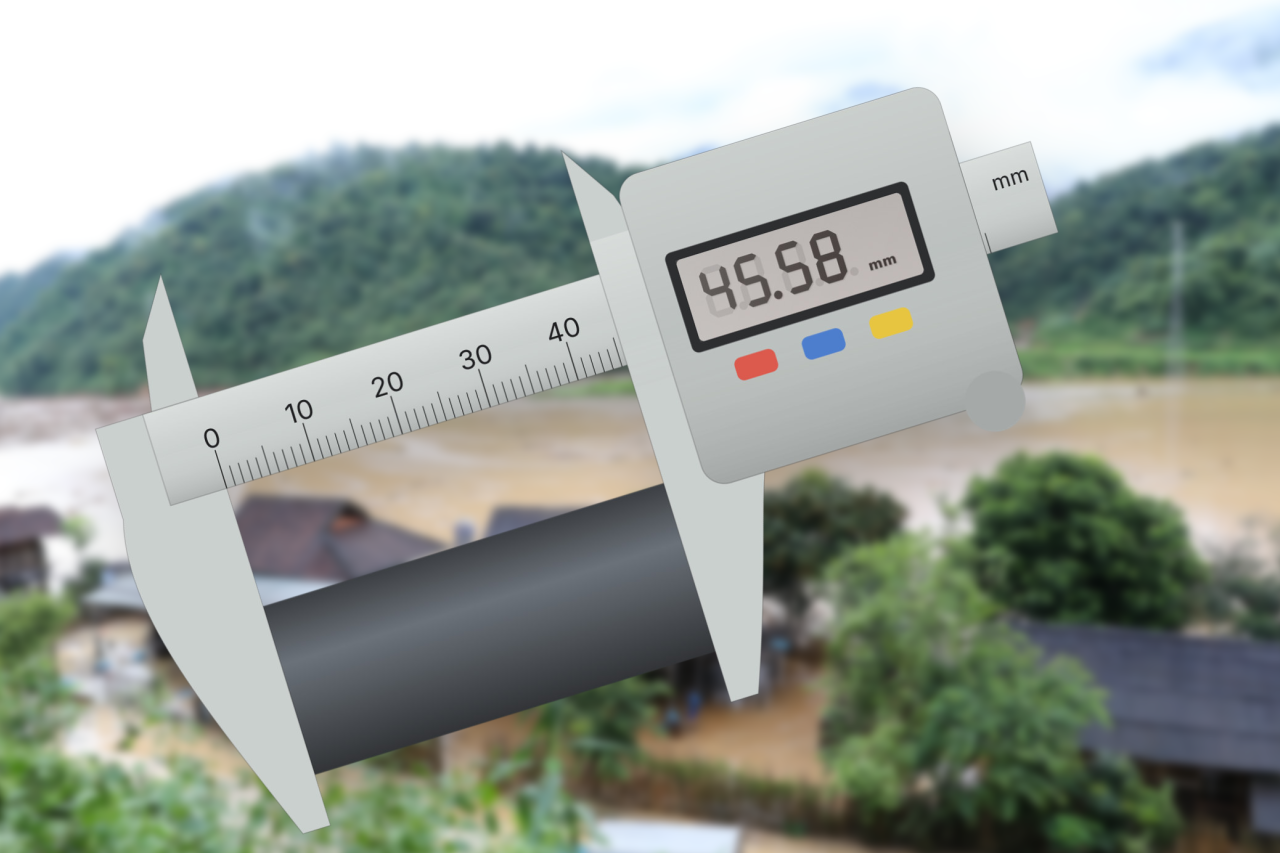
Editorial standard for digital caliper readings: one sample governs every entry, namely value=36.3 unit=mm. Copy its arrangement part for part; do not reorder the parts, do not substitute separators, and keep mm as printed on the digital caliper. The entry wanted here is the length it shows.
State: value=45.58 unit=mm
